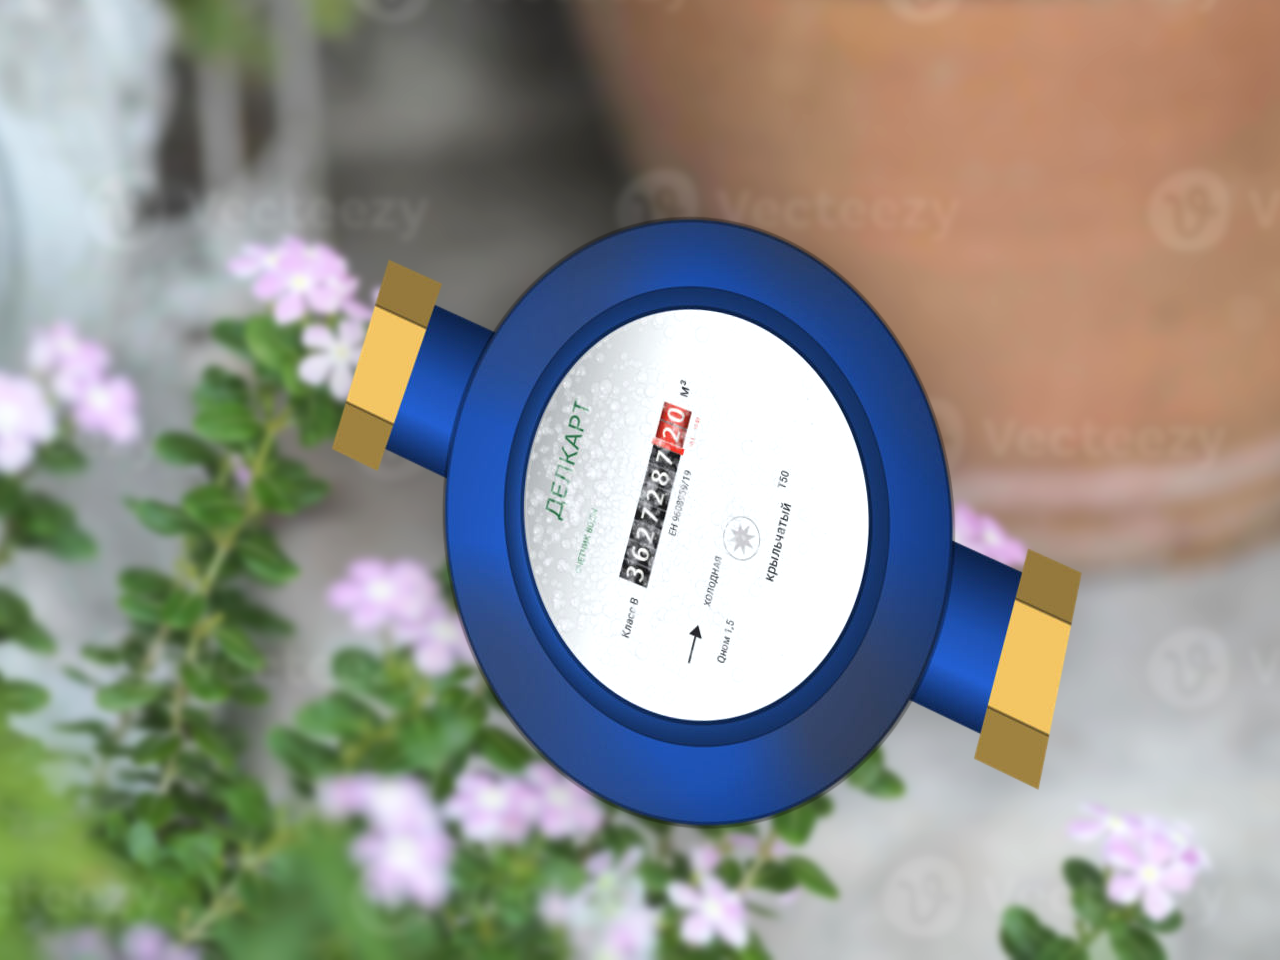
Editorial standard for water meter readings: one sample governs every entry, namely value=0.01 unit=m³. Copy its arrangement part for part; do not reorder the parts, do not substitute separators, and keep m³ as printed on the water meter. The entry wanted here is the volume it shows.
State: value=3627287.20 unit=m³
